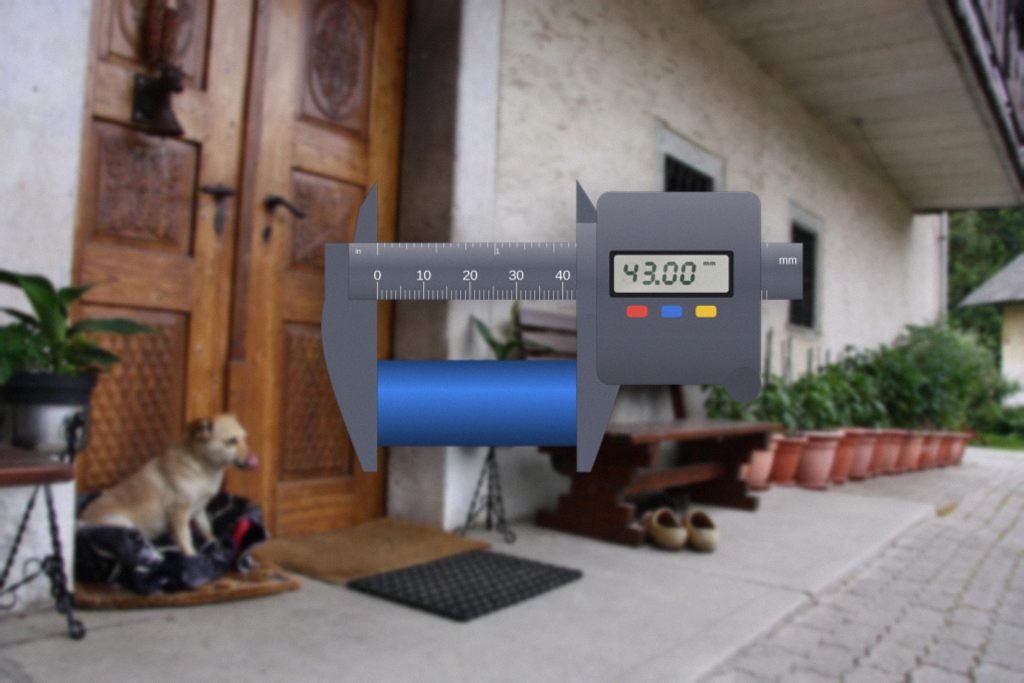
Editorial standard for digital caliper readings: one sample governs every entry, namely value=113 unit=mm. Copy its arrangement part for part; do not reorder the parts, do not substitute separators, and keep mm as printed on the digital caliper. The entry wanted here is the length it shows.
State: value=43.00 unit=mm
